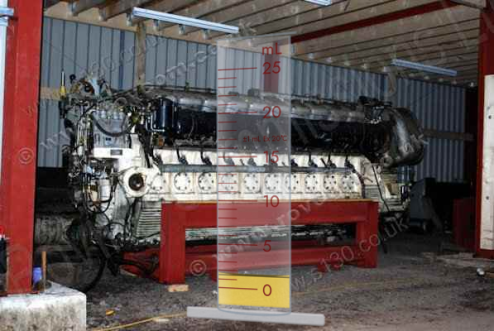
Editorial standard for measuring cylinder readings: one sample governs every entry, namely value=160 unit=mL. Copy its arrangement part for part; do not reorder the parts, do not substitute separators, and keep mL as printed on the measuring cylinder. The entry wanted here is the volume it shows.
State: value=1.5 unit=mL
